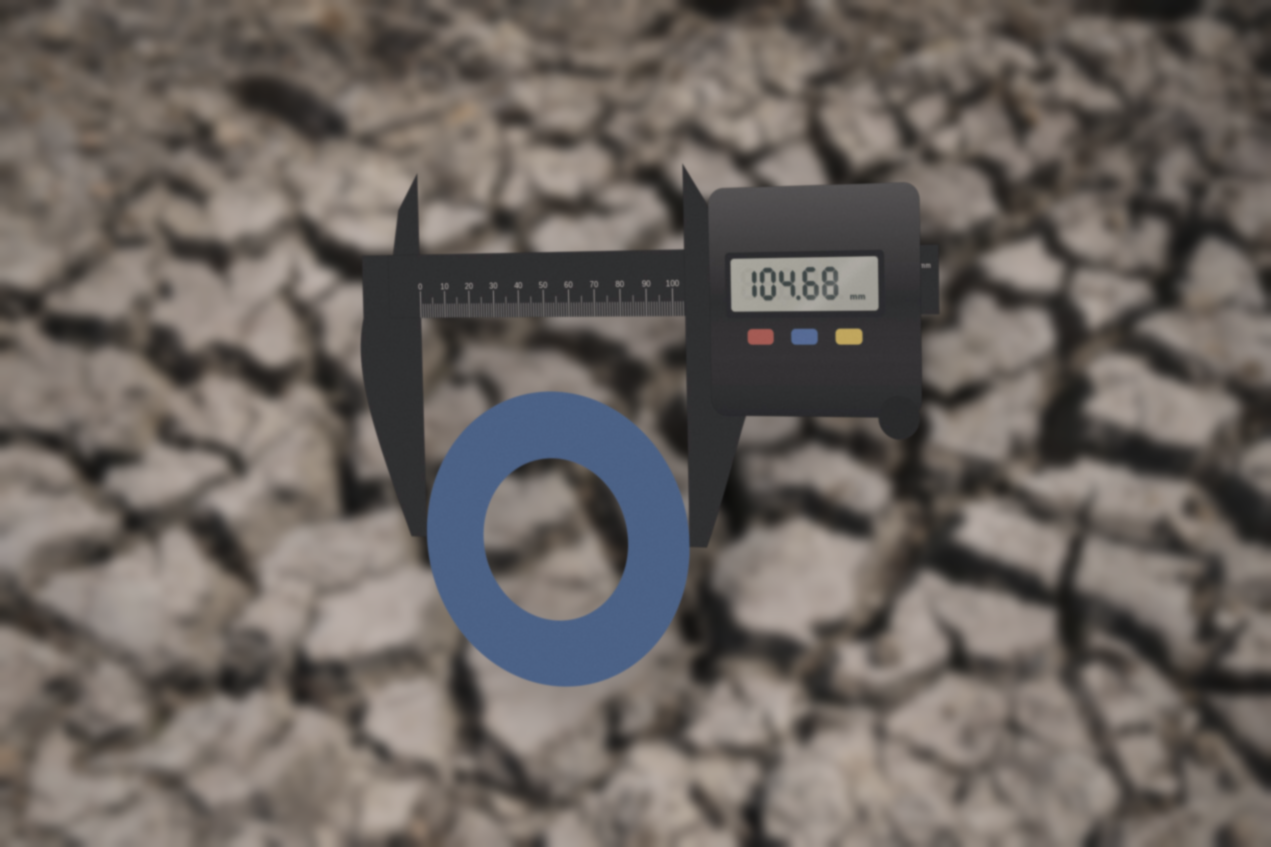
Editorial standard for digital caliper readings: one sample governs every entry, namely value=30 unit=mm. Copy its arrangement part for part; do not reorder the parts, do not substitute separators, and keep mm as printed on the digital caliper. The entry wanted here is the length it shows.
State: value=104.68 unit=mm
